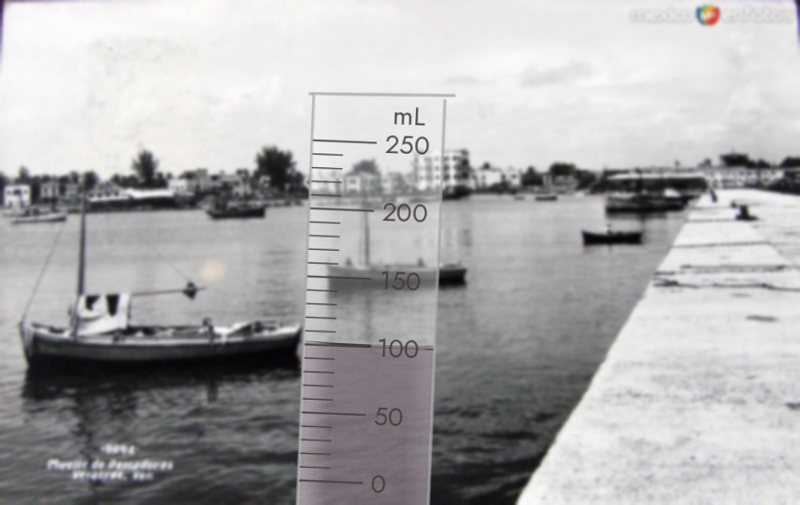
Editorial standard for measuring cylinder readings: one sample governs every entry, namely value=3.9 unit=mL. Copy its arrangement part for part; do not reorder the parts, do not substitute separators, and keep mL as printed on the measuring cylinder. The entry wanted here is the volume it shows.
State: value=100 unit=mL
